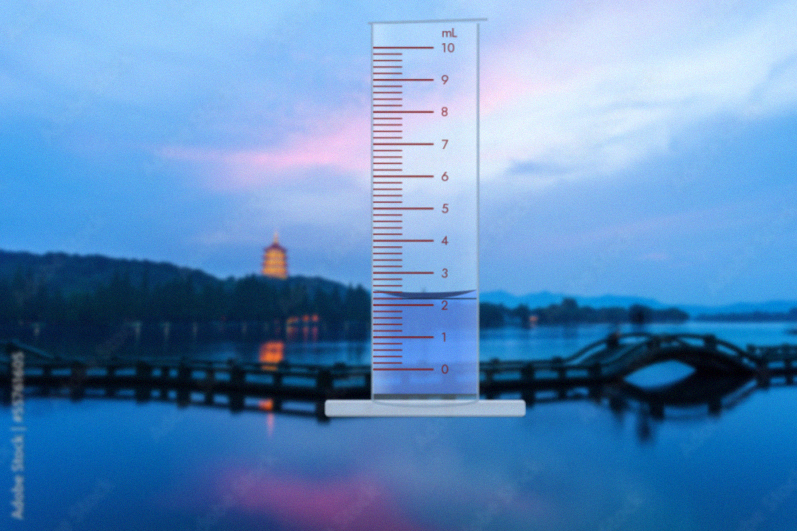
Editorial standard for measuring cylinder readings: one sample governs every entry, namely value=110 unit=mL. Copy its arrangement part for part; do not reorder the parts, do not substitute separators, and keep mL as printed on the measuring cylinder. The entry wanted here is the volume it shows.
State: value=2.2 unit=mL
